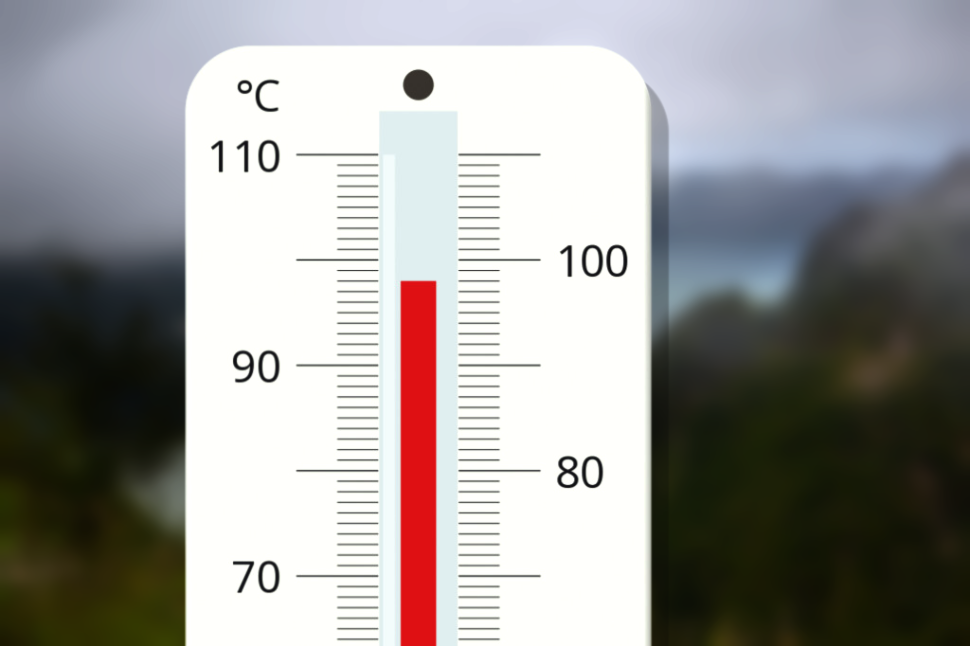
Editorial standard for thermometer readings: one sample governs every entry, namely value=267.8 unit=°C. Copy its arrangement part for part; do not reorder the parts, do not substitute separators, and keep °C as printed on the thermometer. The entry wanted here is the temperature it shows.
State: value=98 unit=°C
